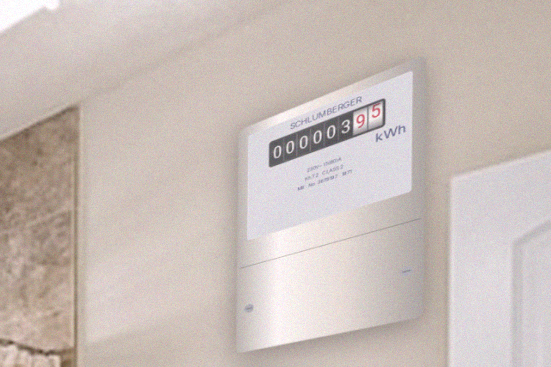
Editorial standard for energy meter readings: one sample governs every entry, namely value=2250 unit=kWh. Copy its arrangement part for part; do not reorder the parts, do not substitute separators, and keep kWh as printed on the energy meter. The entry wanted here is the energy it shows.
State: value=3.95 unit=kWh
